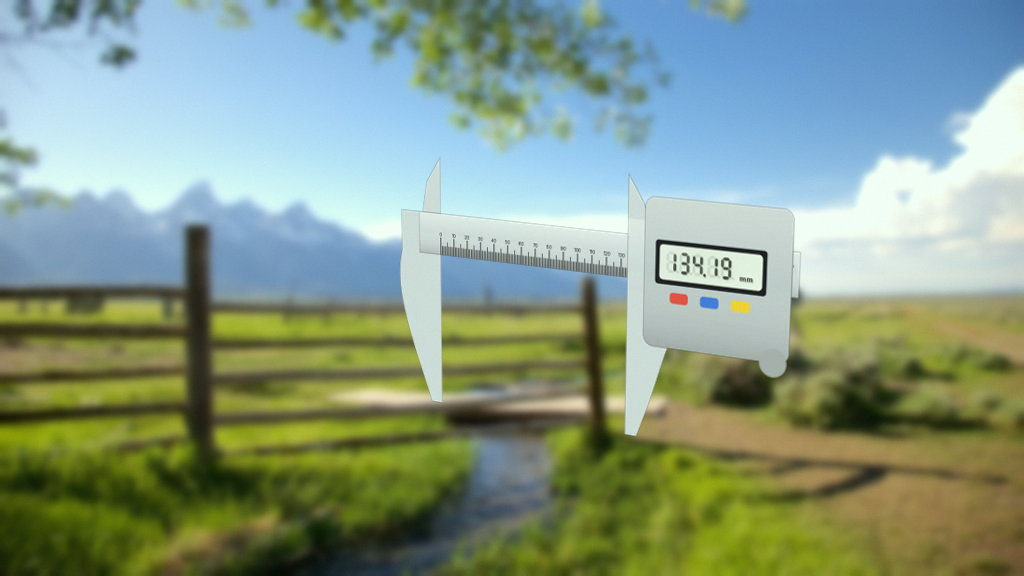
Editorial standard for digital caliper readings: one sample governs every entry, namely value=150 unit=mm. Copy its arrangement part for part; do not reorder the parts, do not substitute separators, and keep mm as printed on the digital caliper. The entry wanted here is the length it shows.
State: value=134.19 unit=mm
